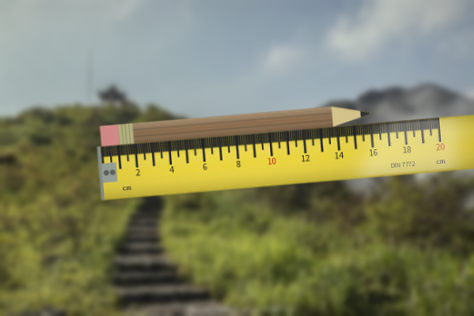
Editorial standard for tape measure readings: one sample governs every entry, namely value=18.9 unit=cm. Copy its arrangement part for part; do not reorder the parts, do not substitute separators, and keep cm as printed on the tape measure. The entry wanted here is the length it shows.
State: value=16 unit=cm
